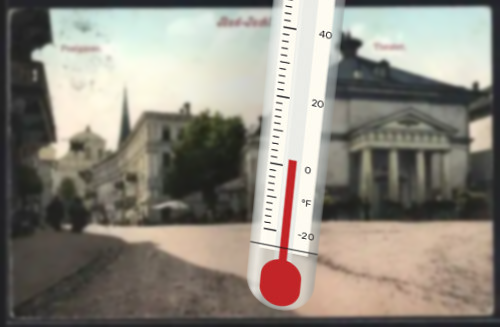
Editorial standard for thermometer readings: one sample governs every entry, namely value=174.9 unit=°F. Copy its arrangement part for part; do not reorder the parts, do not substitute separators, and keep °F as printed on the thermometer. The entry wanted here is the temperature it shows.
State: value=2 unit=°F
